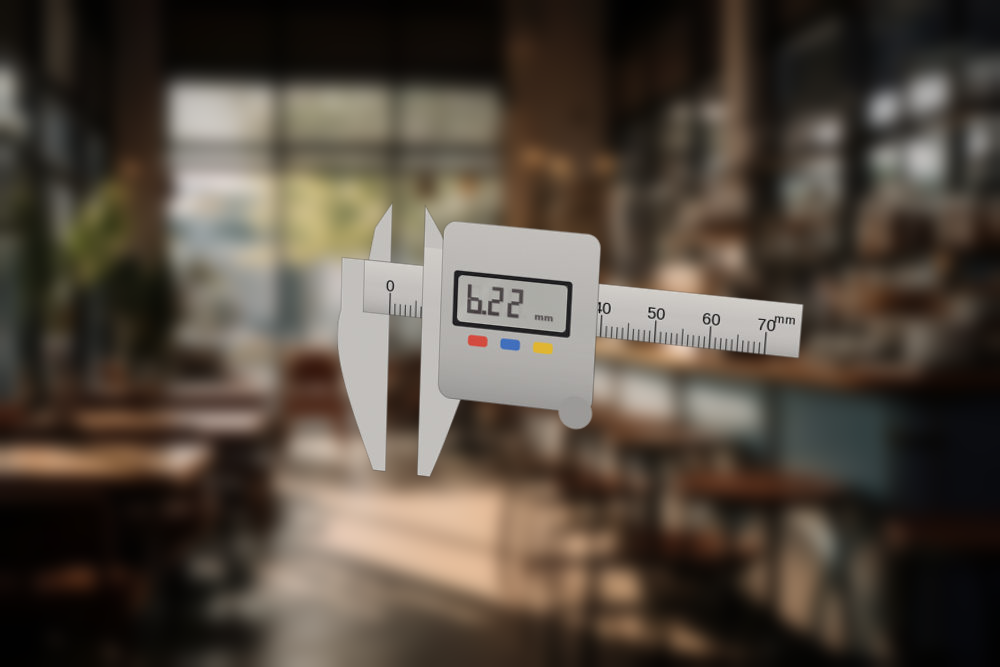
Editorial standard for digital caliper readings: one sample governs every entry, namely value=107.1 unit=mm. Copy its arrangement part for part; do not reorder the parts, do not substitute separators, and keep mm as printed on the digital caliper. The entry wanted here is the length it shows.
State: value=6.22 unit=mm
